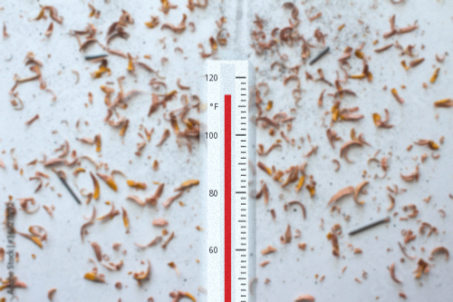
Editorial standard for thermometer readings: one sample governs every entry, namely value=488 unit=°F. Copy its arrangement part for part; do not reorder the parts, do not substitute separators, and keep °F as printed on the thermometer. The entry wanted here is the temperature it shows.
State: value=114 unit=°F
